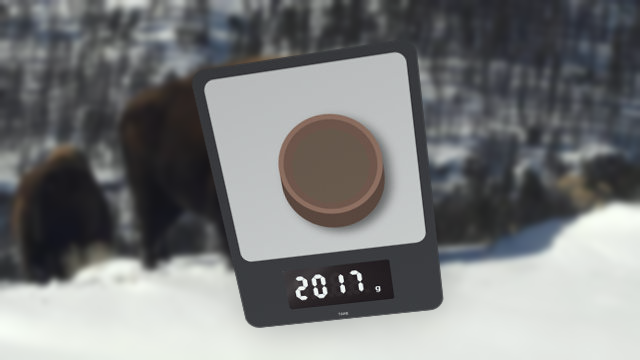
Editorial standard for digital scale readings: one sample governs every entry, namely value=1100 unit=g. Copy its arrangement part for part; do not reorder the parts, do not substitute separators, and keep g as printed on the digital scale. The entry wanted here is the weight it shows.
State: value=2017 unit=g
